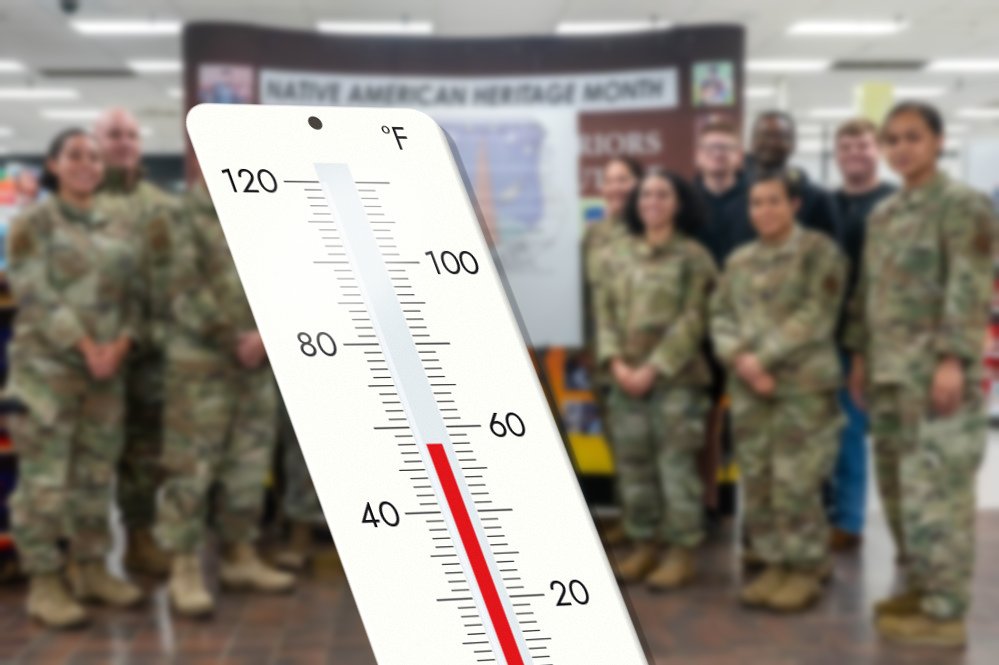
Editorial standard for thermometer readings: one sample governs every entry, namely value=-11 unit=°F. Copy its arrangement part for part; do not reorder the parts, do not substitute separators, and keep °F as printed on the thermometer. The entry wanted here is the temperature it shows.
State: value=56 unit=°F
